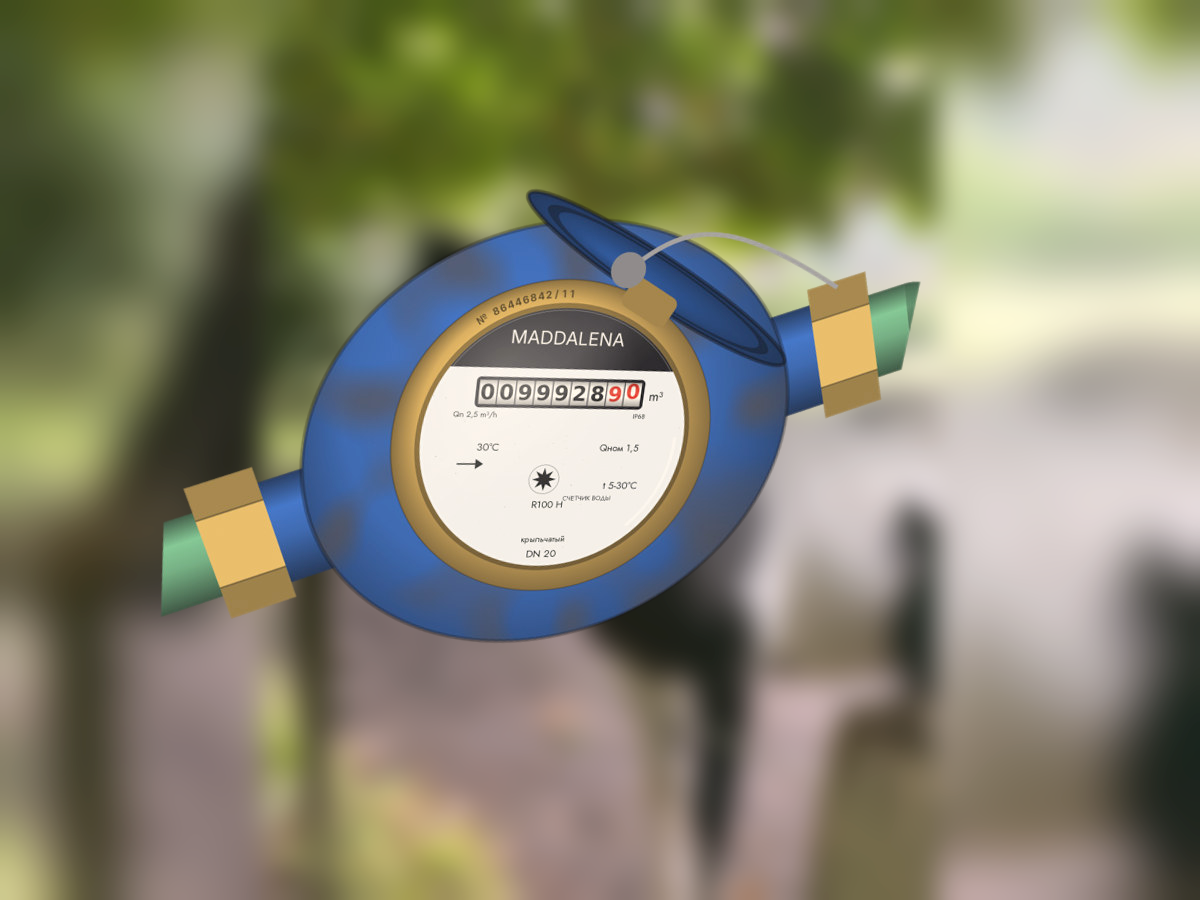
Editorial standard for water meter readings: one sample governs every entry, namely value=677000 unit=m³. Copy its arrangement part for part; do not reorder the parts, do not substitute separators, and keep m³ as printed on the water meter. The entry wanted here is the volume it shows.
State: value=99928.90 unit=m³
